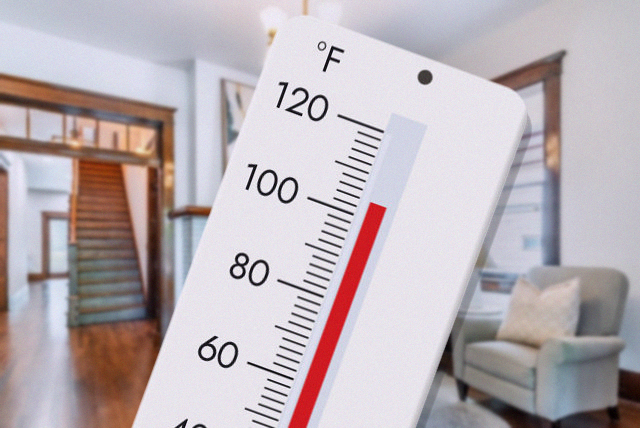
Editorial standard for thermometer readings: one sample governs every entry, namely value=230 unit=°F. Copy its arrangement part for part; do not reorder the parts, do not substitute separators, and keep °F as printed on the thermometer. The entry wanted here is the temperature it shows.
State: value=104 unit=°F
